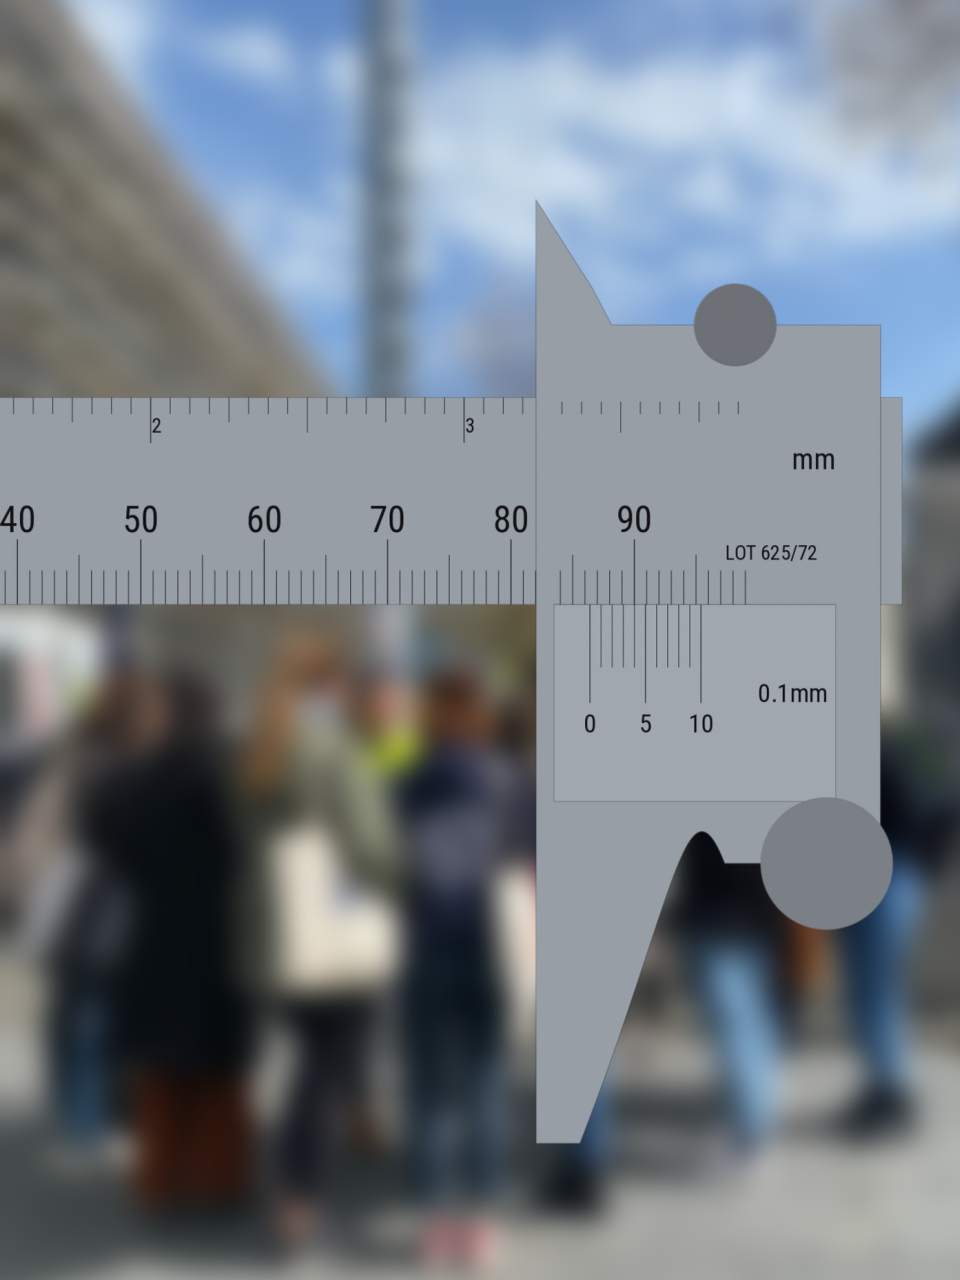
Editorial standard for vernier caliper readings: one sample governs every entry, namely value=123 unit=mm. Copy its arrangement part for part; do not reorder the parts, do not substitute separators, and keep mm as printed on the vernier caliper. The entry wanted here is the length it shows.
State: value=86.4 unit=mm
